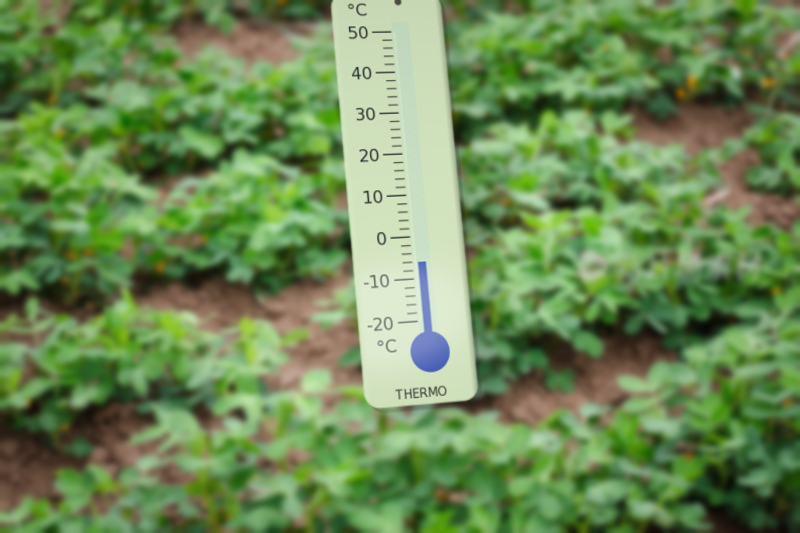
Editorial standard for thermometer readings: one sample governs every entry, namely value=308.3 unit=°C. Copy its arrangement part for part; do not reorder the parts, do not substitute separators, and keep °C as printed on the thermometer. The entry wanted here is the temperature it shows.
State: value=-6 unit=°C
